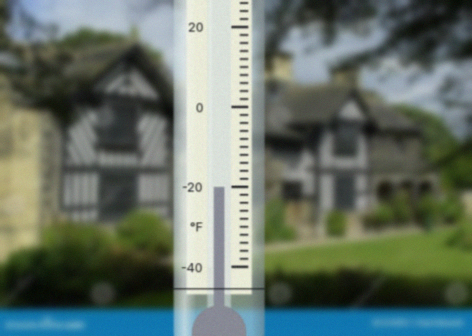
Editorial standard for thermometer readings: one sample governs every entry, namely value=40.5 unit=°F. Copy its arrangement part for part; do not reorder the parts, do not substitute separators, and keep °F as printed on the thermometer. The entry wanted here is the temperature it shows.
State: value=-20 unit=°F
